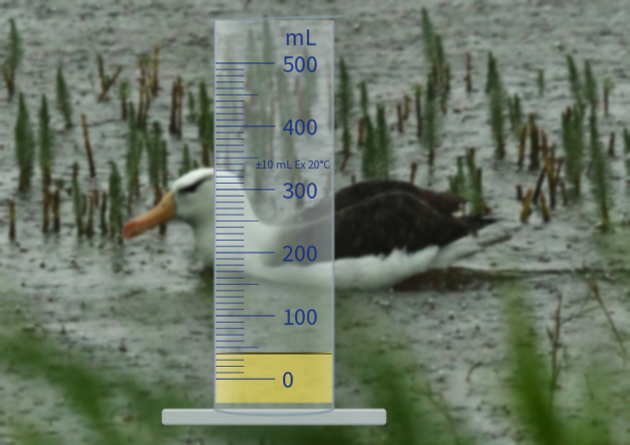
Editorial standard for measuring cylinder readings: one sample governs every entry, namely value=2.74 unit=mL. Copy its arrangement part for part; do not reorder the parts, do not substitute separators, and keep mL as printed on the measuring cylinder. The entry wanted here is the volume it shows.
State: value=40 unit=mL
